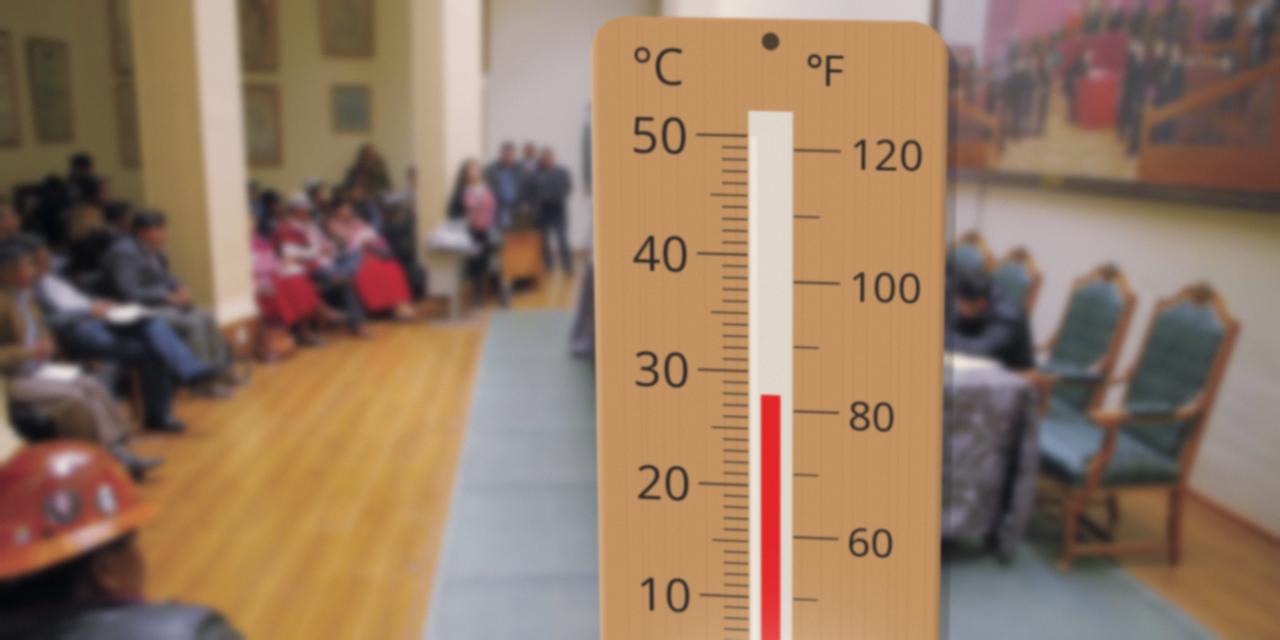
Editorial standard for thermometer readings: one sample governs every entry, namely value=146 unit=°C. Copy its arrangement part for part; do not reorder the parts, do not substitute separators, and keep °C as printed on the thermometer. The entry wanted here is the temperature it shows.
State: value=28 unit=°C
